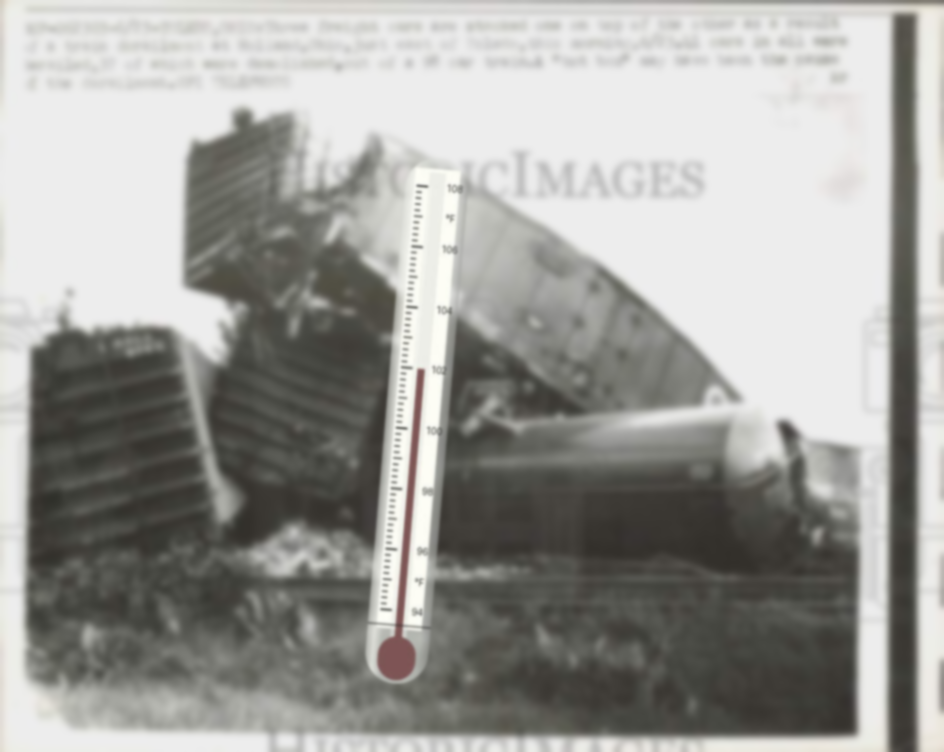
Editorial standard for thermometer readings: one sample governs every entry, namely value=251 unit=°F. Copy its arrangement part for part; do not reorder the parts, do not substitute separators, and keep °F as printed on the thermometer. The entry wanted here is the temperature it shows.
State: value=102 unit=°F
